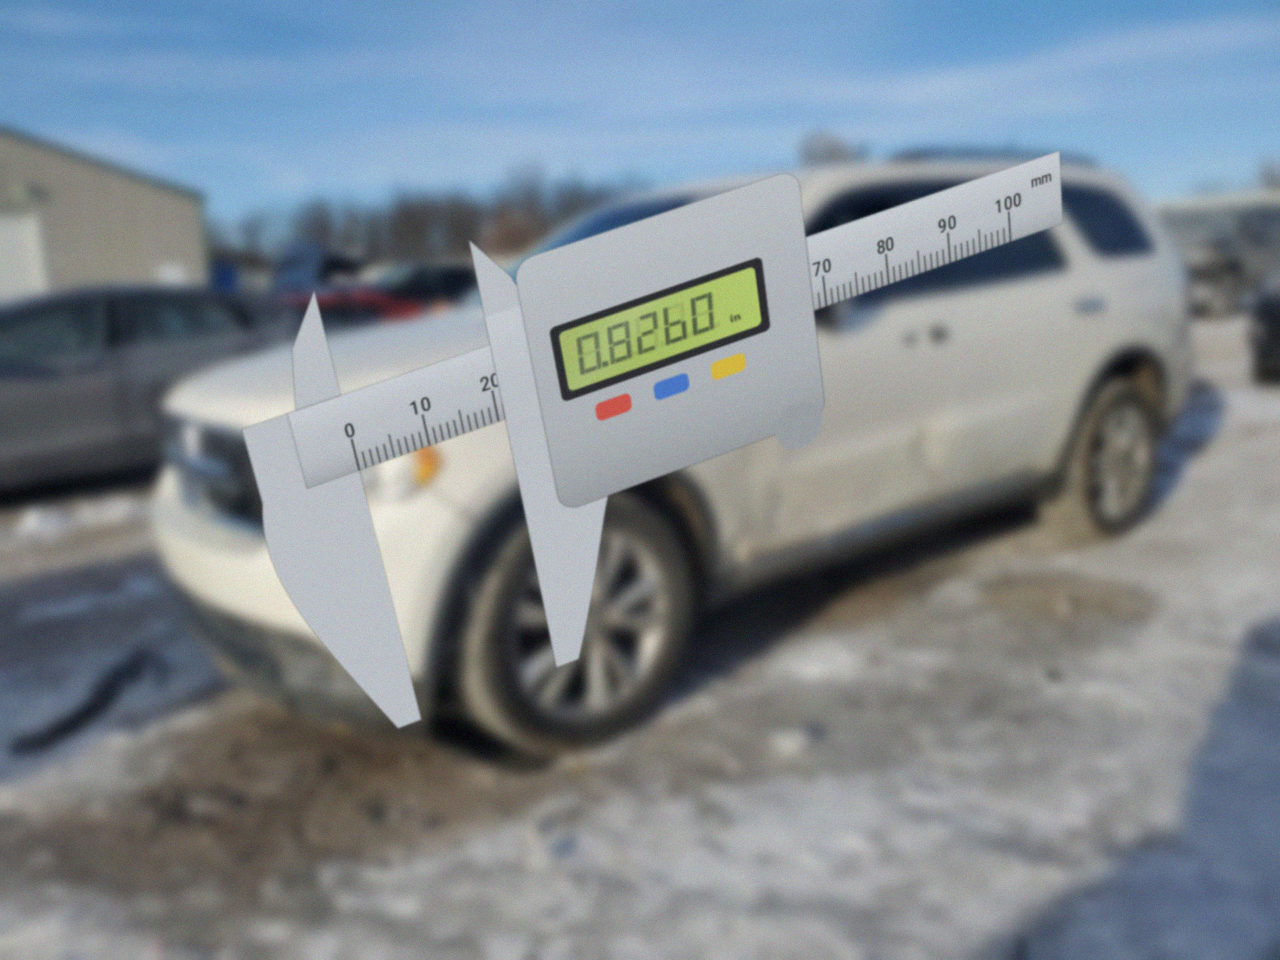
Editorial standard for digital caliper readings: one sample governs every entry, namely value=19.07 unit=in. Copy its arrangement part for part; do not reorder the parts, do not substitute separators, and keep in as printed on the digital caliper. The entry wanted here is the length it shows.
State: value=0.8260 unit=in
